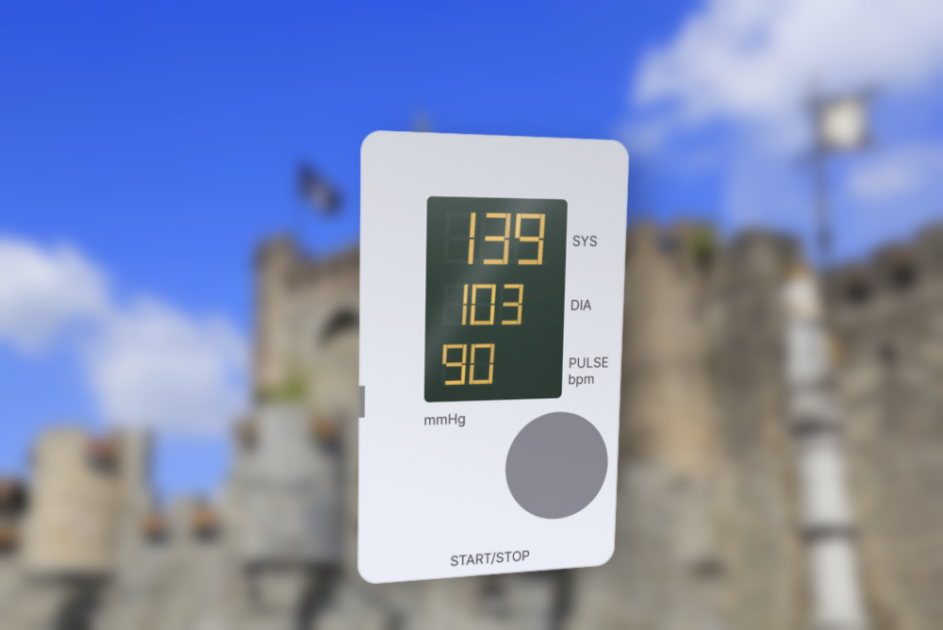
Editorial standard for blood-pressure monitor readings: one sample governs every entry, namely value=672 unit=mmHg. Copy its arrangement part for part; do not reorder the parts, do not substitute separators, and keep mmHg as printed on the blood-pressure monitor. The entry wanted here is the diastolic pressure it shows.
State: value=103 unit=mmHg
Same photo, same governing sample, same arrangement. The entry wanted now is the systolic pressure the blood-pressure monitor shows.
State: value=139 unit=mmHg
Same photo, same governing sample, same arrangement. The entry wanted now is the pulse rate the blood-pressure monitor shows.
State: value=90 unit=bpm
